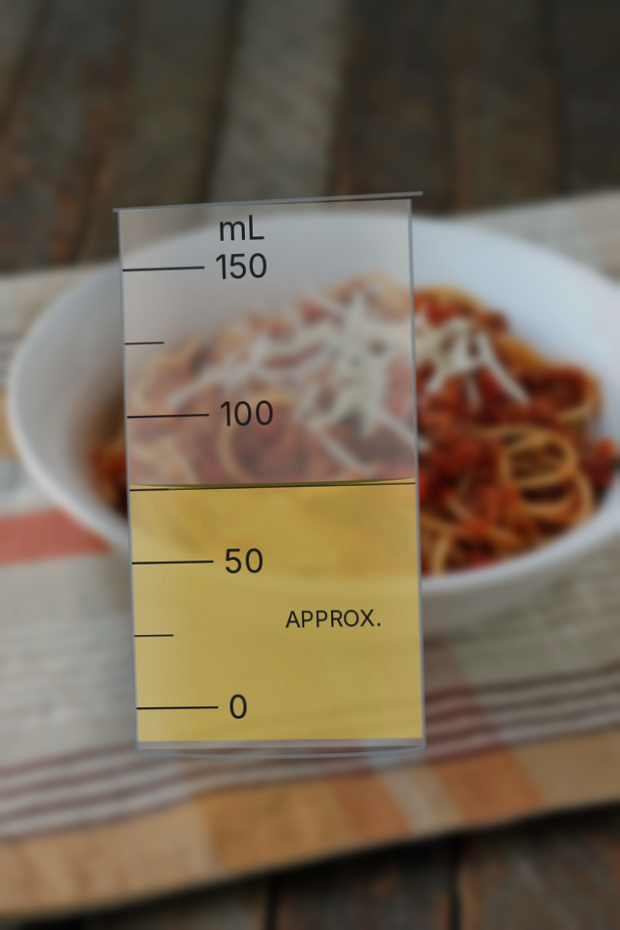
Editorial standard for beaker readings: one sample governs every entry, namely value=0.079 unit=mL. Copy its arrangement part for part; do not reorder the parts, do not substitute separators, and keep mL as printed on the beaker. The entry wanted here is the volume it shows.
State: value=75 unit=mL
